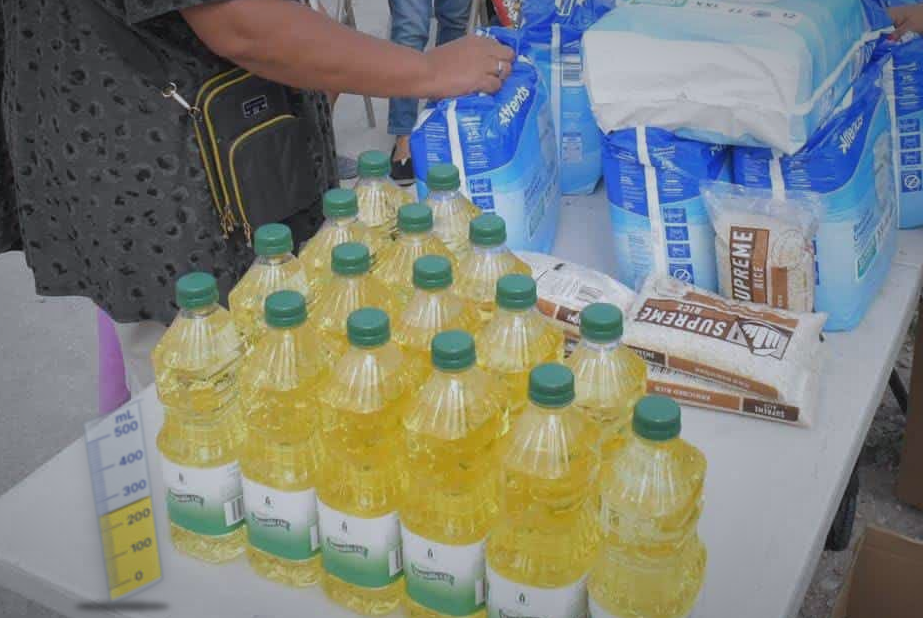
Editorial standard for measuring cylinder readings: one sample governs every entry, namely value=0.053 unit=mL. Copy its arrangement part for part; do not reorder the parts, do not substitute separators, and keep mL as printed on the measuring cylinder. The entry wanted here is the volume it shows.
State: value=250 unit=mL
